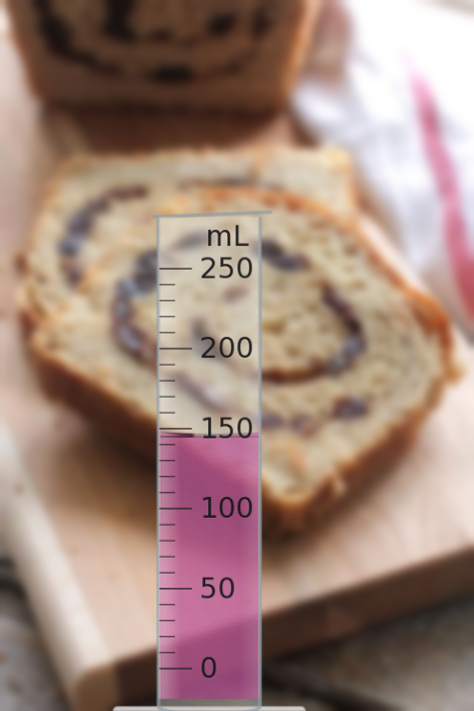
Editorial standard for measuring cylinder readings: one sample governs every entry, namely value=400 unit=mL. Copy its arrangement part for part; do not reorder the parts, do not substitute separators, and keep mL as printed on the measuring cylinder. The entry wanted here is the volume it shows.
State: value=145 unit=mL
